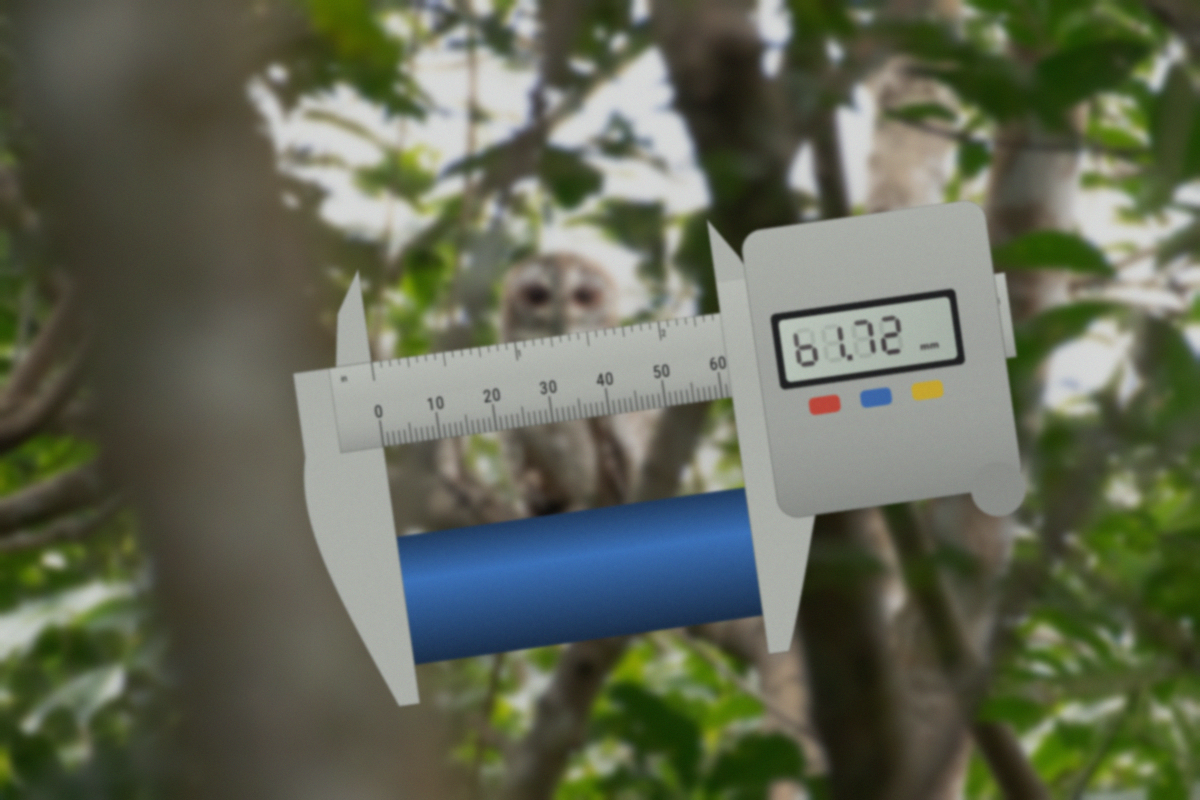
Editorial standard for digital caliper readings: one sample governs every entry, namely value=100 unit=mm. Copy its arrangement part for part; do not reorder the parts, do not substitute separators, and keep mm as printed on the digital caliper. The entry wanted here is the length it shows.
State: value=61.72 unit=mm
